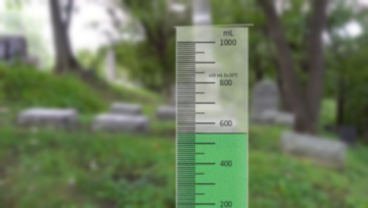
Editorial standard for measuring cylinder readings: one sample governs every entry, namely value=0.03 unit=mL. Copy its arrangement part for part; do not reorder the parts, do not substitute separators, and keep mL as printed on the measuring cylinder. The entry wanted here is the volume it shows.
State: value=550 unit=mL
